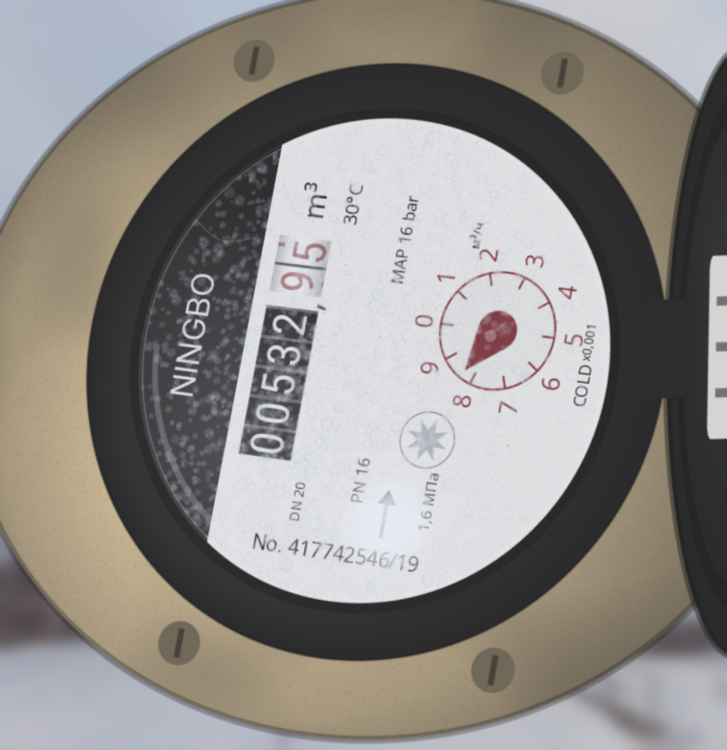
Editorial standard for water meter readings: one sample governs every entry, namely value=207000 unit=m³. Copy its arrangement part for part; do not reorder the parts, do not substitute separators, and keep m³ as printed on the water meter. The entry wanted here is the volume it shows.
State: value=532.948 unit=m³
